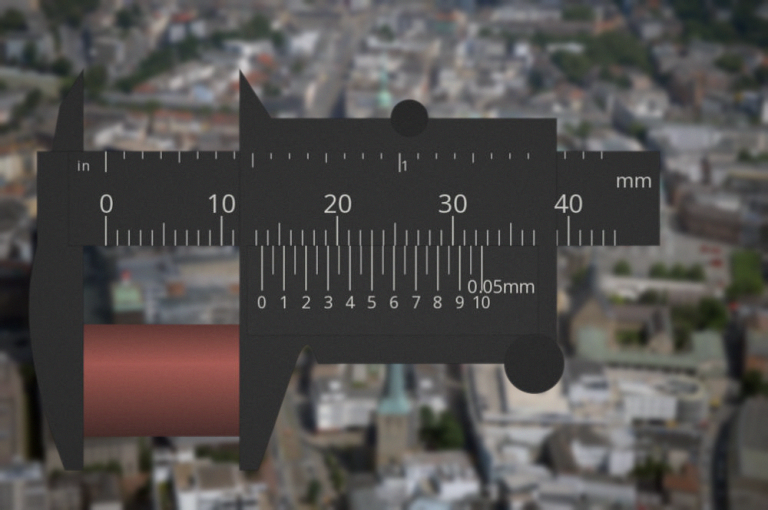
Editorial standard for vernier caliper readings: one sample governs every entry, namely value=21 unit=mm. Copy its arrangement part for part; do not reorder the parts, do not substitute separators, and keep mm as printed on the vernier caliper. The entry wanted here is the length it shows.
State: value=13.5 unit=mm
